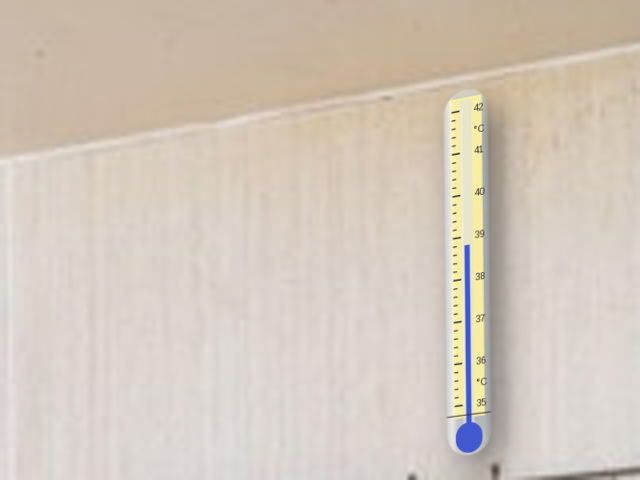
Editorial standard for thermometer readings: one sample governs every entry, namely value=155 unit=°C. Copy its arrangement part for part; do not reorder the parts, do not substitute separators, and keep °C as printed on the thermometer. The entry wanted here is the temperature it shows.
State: value=38.8 unit=°C
